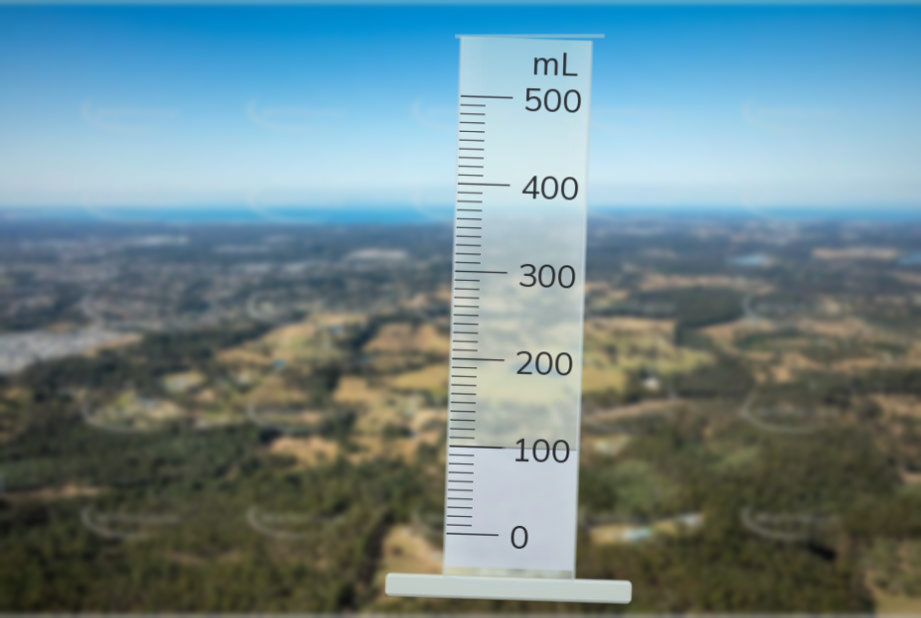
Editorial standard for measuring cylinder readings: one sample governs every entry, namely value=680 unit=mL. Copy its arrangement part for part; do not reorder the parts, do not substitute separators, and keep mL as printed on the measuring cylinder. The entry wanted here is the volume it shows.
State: value=100 unit=mL
